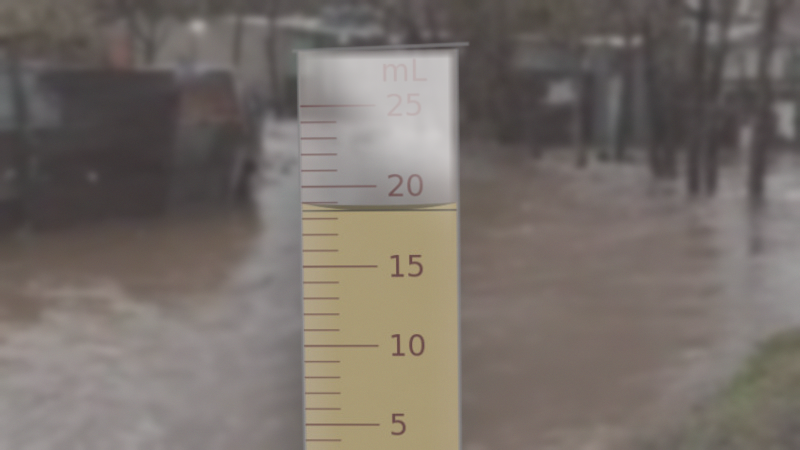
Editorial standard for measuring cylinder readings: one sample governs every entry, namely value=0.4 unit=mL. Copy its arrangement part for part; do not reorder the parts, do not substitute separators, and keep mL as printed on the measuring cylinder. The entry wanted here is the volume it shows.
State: value=18.5 unit=mL
